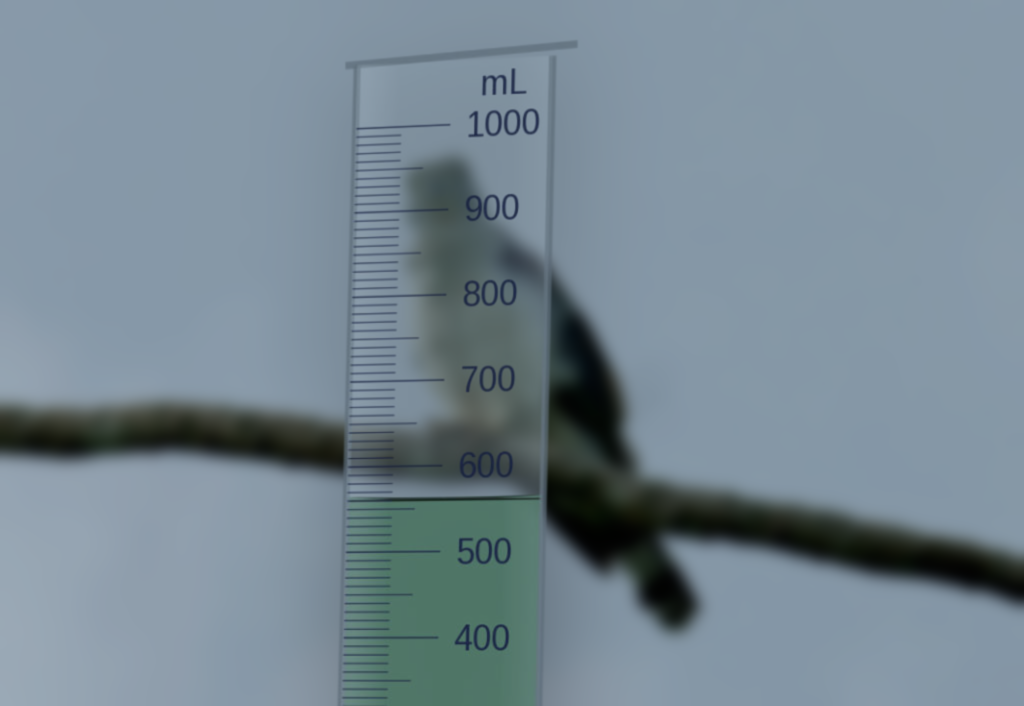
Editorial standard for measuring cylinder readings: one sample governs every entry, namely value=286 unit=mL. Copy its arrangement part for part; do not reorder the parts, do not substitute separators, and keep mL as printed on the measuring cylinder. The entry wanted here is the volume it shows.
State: value=560 unit=mL
